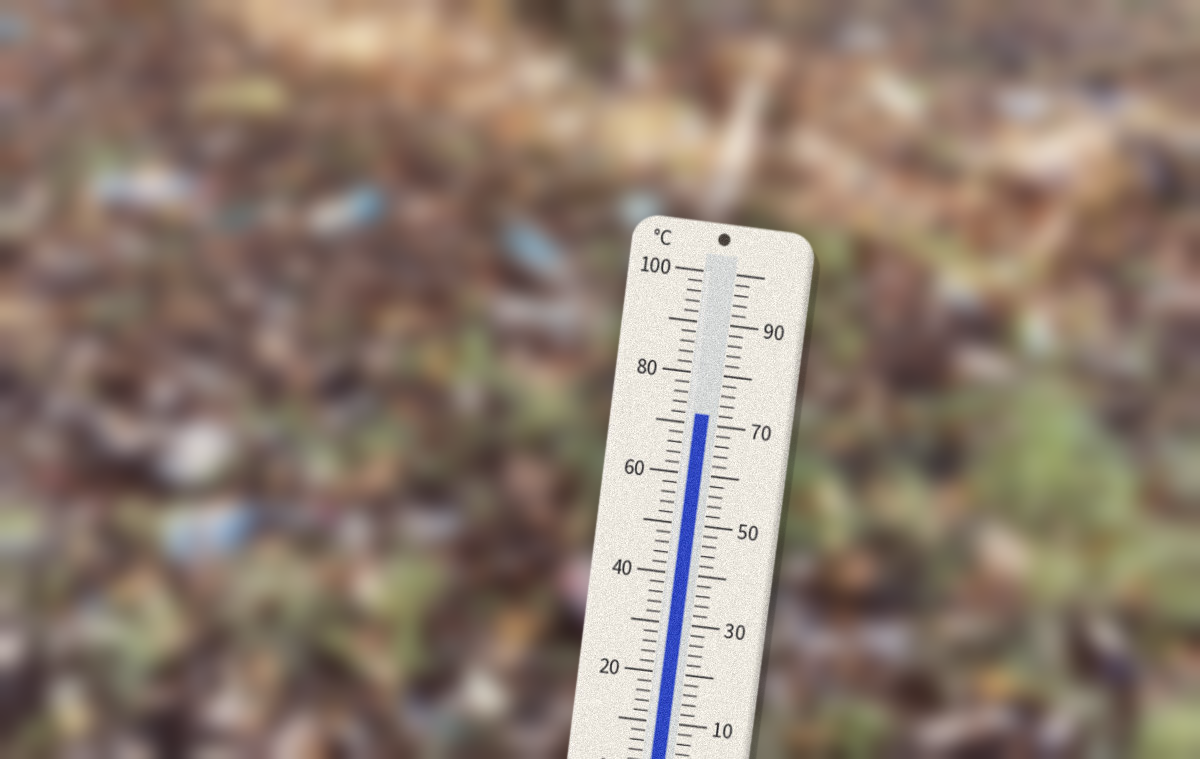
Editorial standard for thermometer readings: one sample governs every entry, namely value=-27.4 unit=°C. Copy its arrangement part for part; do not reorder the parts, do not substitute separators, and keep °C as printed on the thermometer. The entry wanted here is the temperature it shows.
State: value=72 unit=°C
